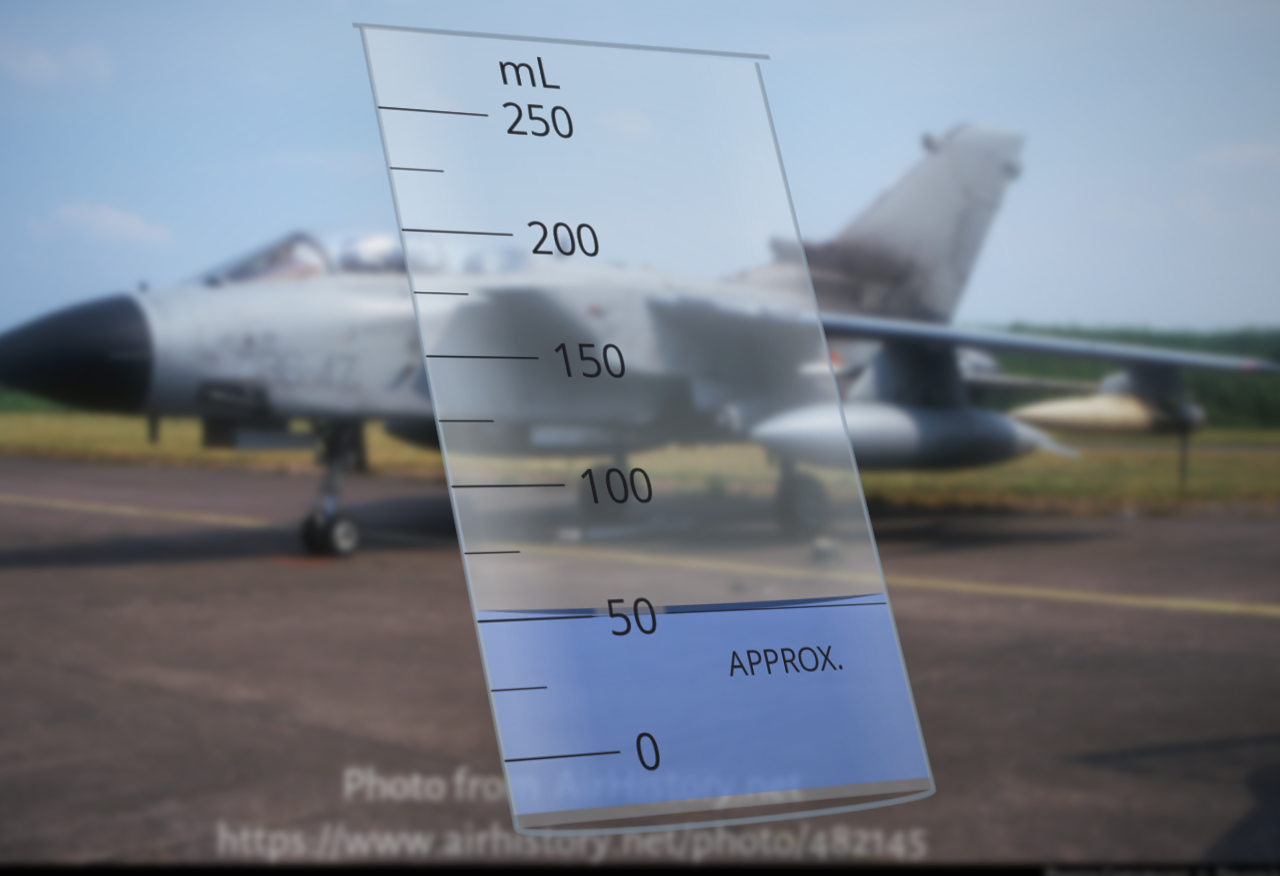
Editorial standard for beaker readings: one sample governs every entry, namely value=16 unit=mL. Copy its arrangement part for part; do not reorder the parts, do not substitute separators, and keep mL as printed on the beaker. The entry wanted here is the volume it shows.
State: value=50 unit=mL
